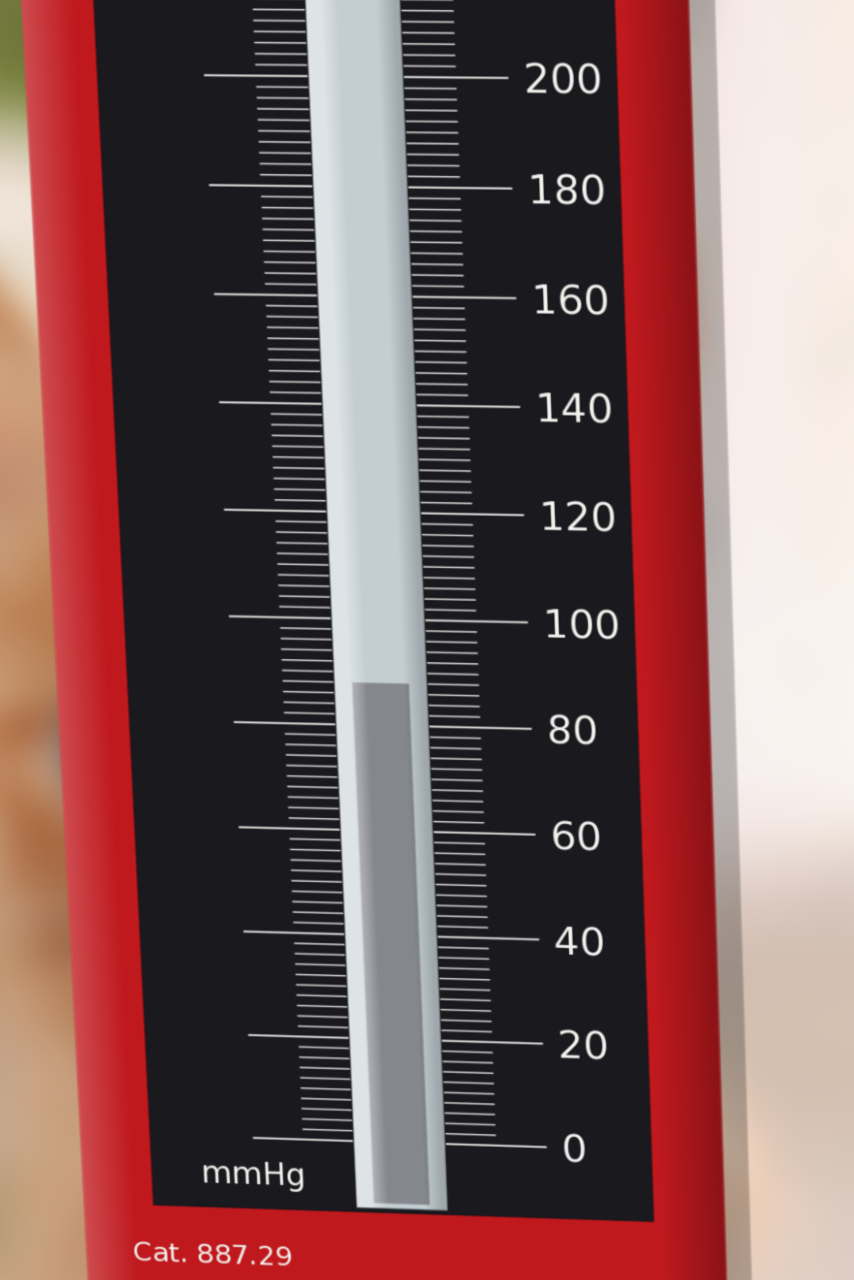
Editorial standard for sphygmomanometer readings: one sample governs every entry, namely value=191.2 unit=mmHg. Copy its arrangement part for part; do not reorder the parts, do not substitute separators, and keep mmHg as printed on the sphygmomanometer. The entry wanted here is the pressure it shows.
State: value=88 unit=mmHg
